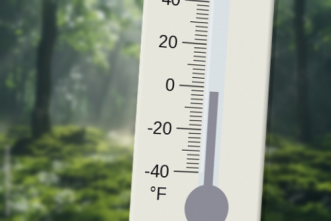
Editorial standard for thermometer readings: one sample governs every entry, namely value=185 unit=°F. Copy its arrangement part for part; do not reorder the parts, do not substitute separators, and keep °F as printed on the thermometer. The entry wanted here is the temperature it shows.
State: value=-2 unit=°F
